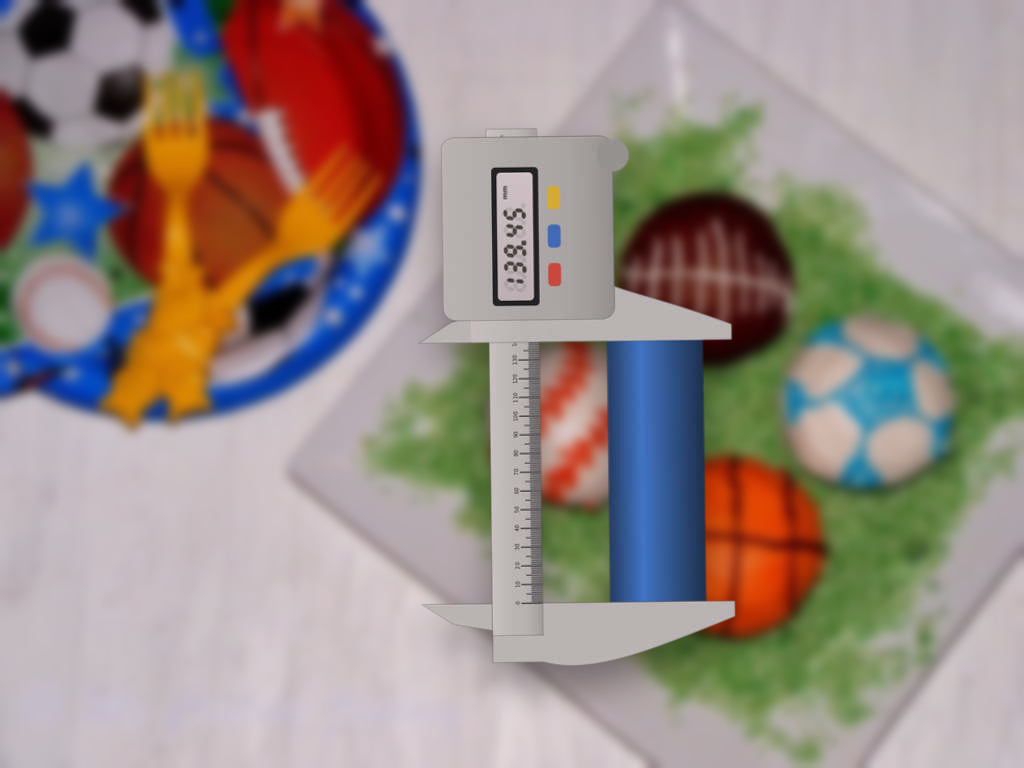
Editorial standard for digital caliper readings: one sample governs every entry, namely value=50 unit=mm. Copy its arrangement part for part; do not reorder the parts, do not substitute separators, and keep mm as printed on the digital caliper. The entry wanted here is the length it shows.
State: value=139.45 unit=mm
